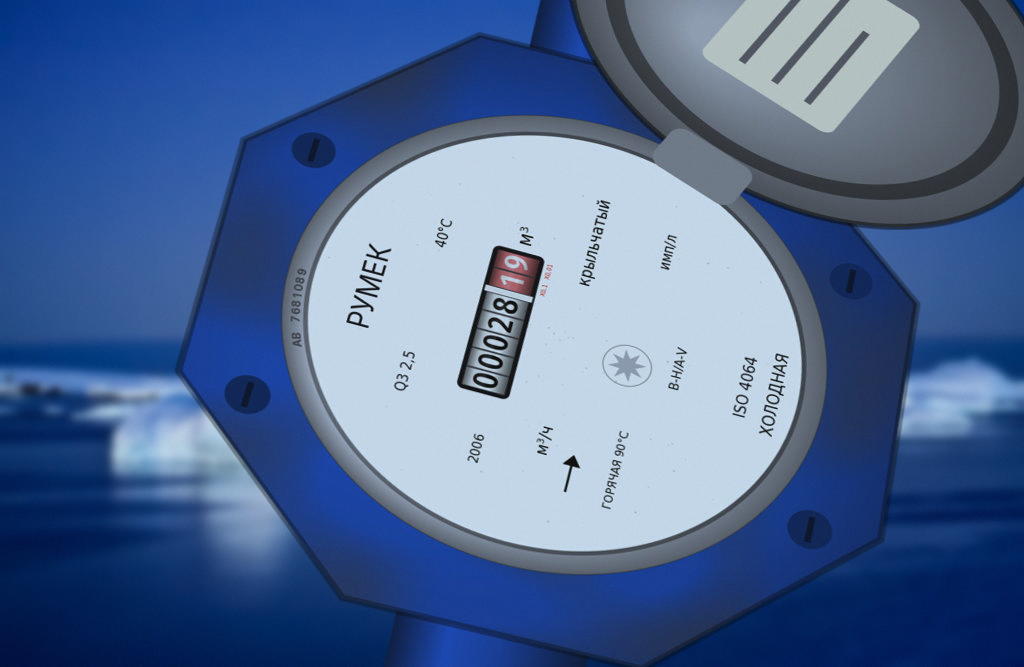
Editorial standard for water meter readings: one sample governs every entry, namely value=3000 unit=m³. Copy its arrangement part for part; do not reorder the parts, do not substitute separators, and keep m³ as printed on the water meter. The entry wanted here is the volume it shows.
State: value=28.19 unit=m³
